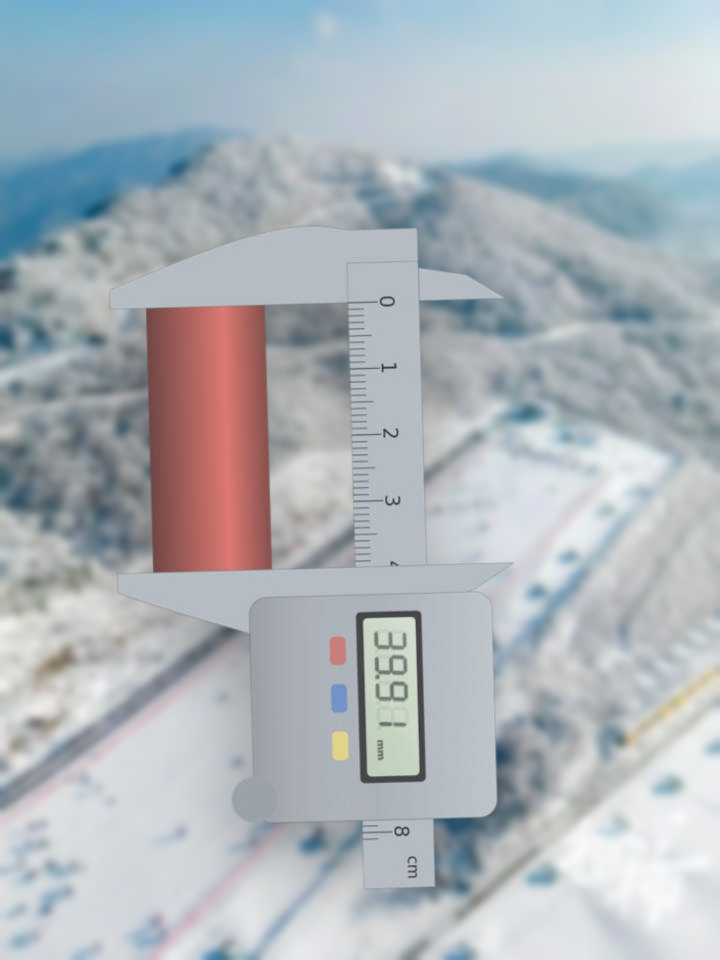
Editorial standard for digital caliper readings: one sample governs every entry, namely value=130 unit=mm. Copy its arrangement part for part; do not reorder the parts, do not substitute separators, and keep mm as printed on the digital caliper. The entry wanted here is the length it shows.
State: value=39.91 unit=mm
